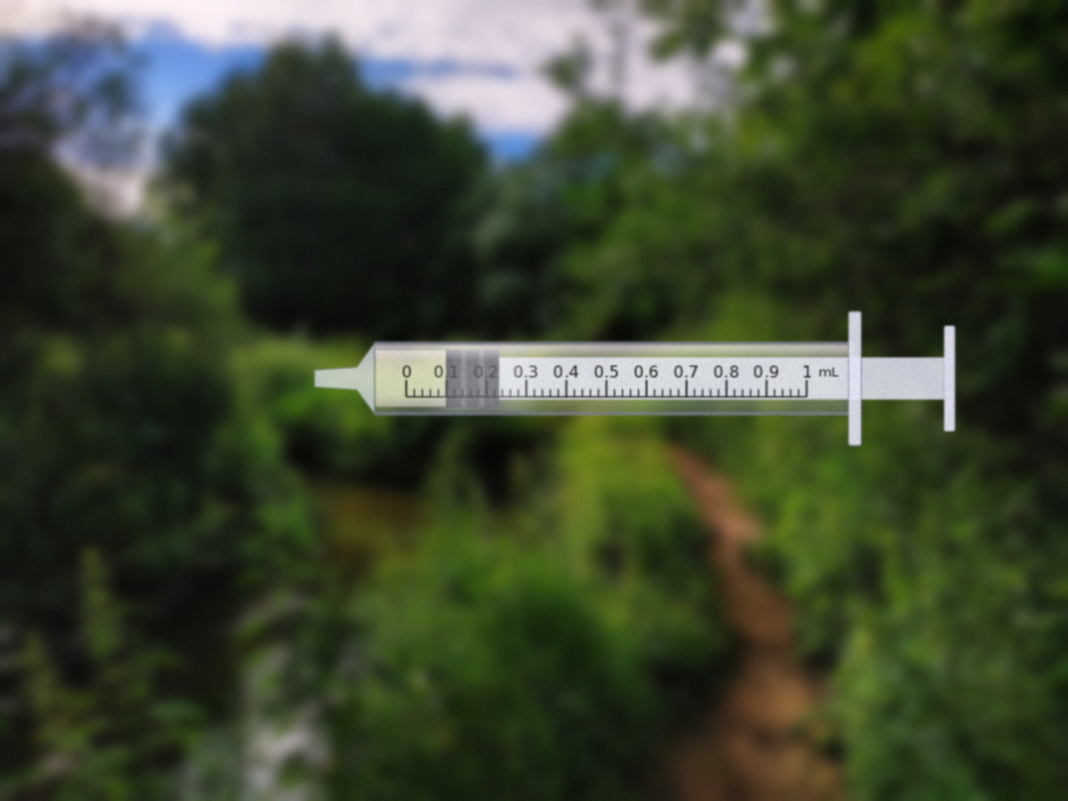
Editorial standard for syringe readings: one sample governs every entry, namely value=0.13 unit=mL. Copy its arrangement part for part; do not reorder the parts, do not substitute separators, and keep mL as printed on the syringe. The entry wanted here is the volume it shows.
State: value=0.1 unit=mL
